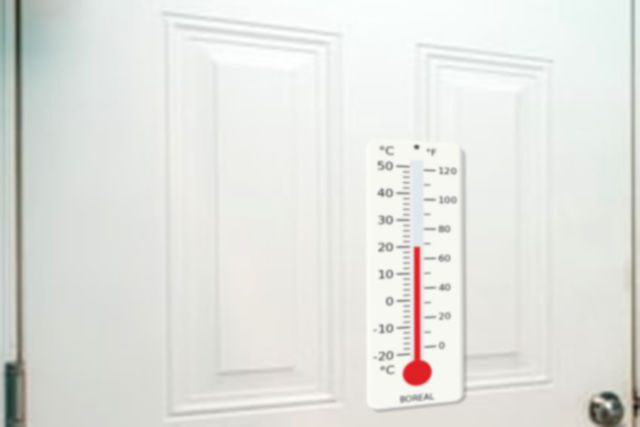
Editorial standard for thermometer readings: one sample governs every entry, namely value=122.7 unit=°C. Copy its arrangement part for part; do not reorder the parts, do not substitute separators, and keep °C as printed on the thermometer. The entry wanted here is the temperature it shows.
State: value=20 unit=°C
